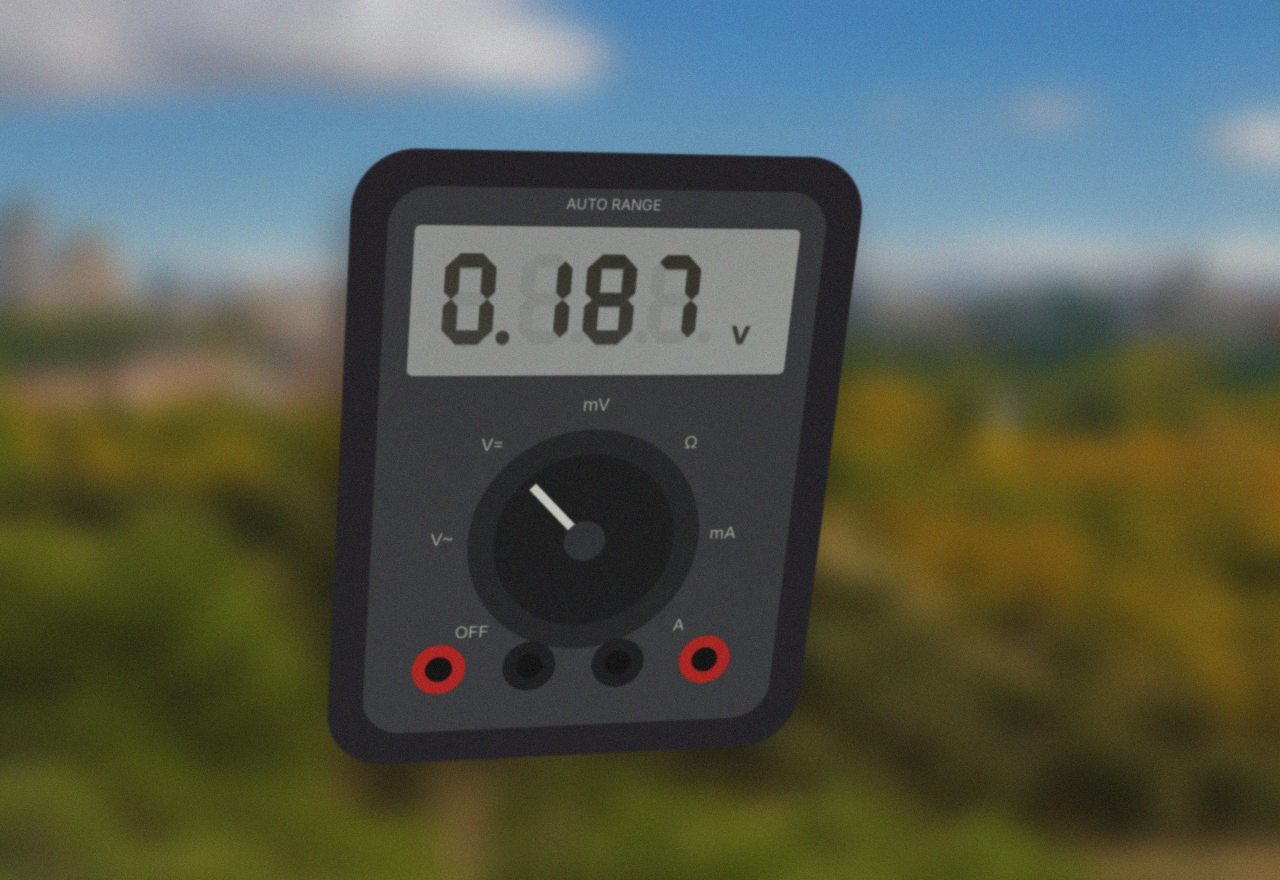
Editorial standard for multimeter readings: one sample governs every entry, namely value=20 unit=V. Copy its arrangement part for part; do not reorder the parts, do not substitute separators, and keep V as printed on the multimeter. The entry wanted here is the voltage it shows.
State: value=0.187 unit=V
